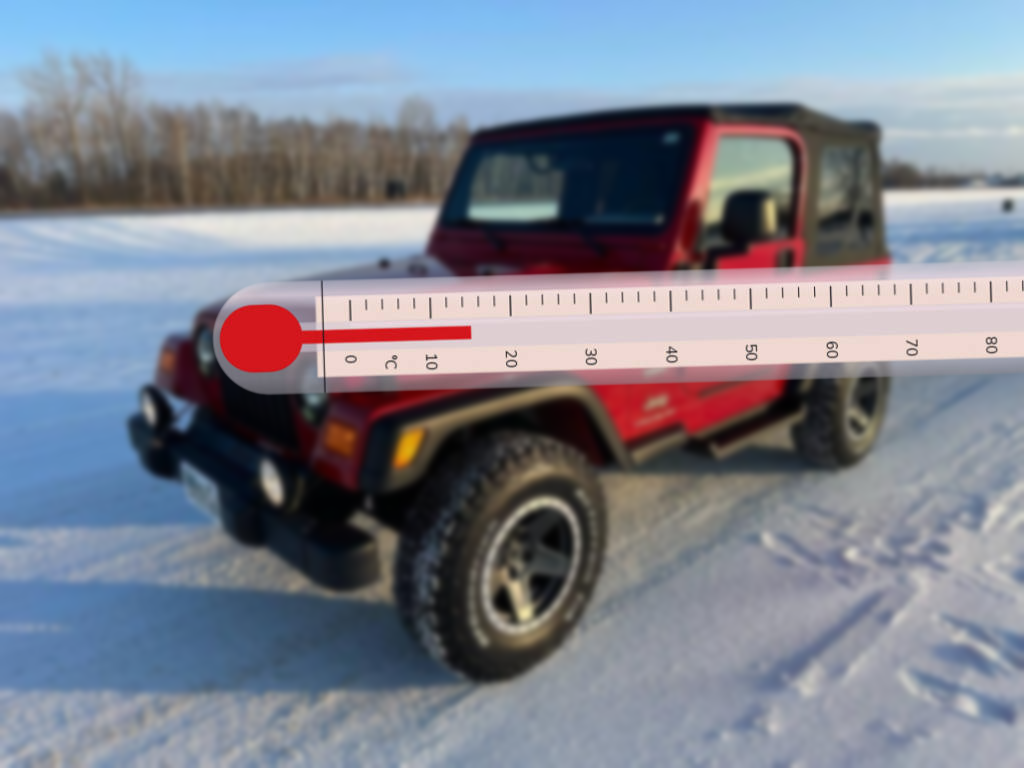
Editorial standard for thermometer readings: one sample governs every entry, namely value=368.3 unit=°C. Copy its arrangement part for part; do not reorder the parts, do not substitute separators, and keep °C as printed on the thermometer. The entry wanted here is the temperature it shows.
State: value=15 unit=°C
